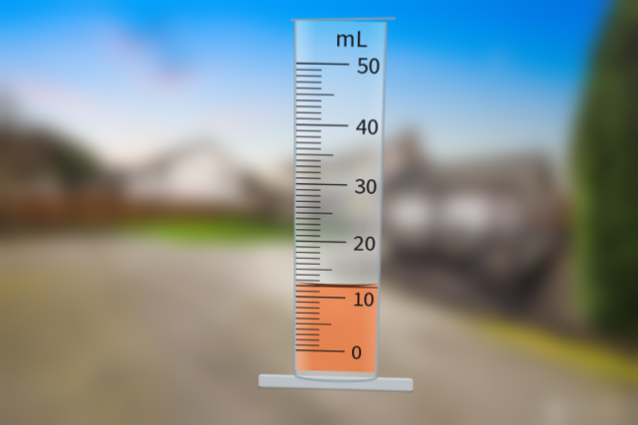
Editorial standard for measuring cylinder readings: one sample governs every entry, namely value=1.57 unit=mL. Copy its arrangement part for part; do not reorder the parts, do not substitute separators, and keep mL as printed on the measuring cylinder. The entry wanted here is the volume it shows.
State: value=12 unit=mL
